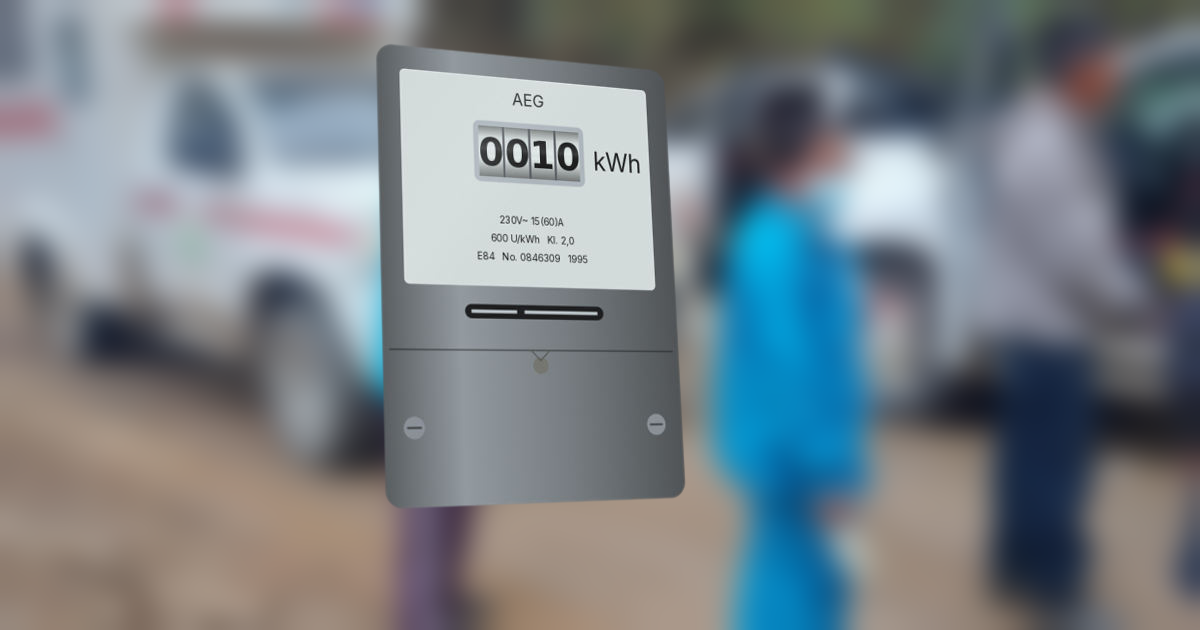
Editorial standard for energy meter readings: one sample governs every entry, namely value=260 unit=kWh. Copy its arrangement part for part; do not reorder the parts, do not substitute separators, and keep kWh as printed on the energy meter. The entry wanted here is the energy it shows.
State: value=10 unit=kWh
